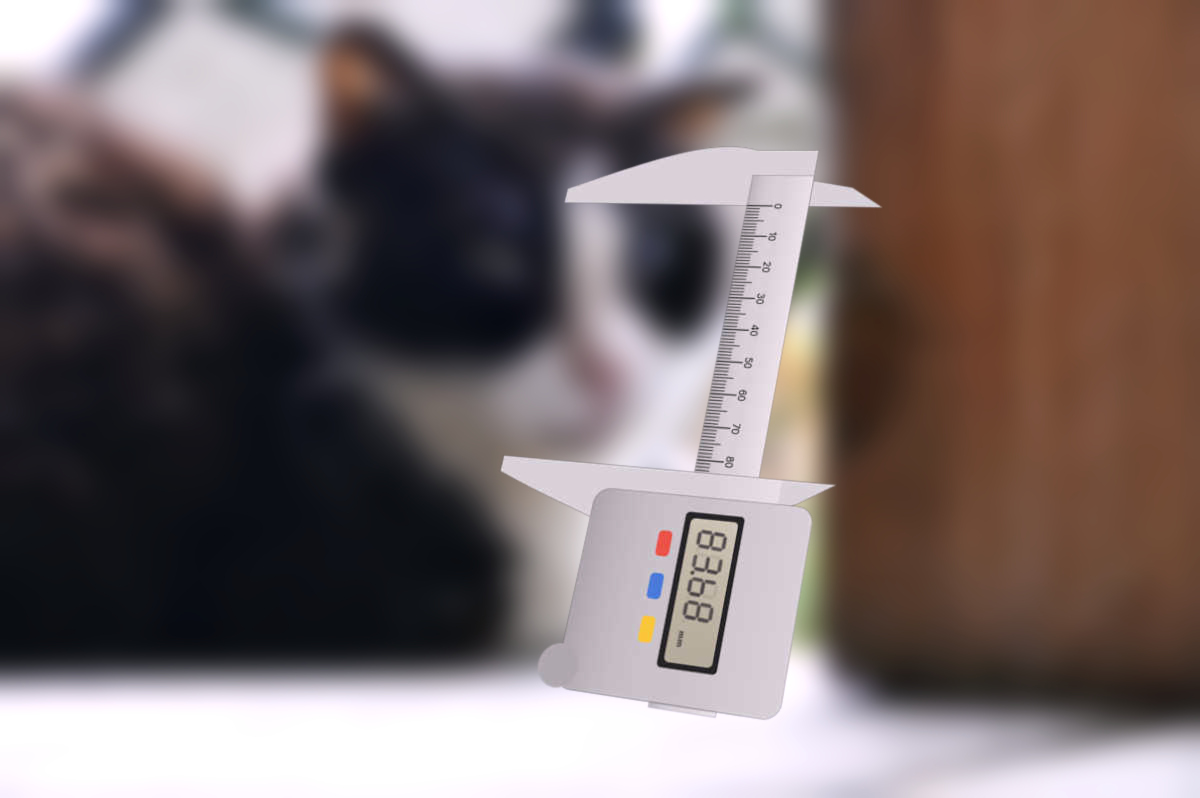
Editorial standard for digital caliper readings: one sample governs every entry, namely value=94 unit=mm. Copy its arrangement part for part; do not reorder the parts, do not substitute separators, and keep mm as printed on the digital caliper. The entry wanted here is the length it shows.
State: value=83.68 unit=mm
